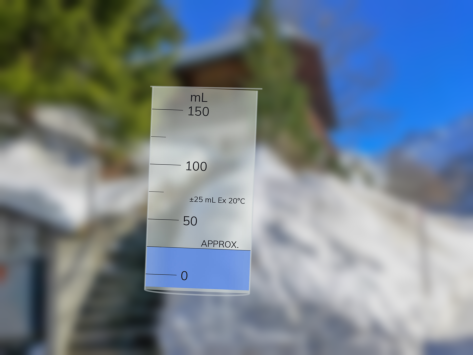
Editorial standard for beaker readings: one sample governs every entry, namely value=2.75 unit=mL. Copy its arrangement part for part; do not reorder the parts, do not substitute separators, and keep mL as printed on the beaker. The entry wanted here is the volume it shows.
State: value=25 unit=mL
